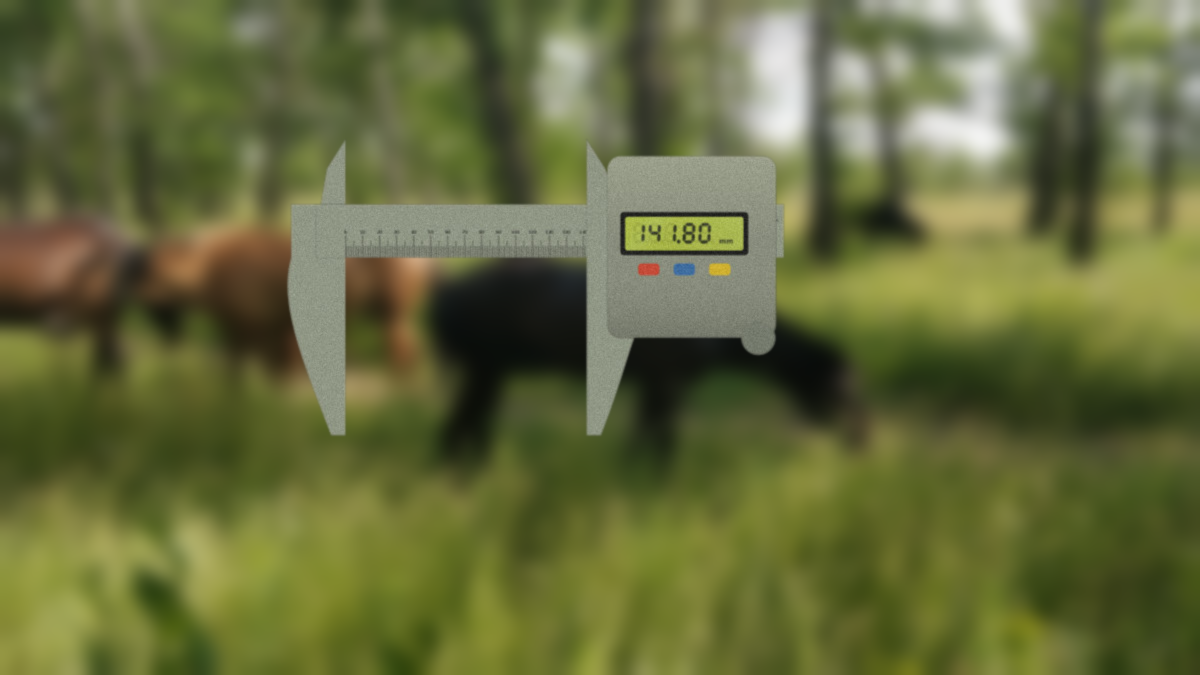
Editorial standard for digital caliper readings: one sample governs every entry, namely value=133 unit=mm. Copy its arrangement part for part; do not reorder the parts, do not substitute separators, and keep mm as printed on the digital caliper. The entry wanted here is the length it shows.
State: value=141.80 unit=mm
